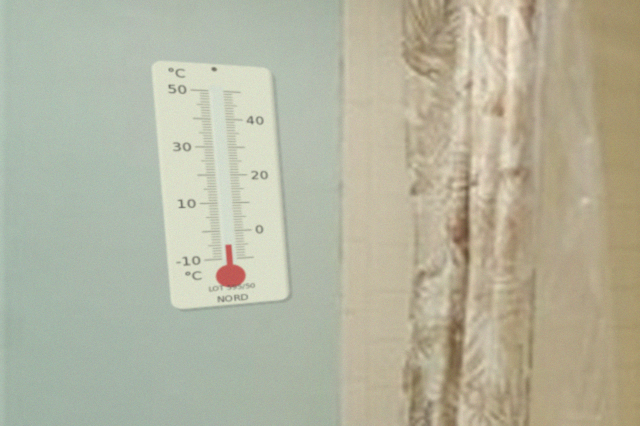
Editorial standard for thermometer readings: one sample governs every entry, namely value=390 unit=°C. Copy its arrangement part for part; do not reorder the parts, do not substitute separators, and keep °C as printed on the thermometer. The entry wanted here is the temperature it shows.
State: value=-5 unit=°C
